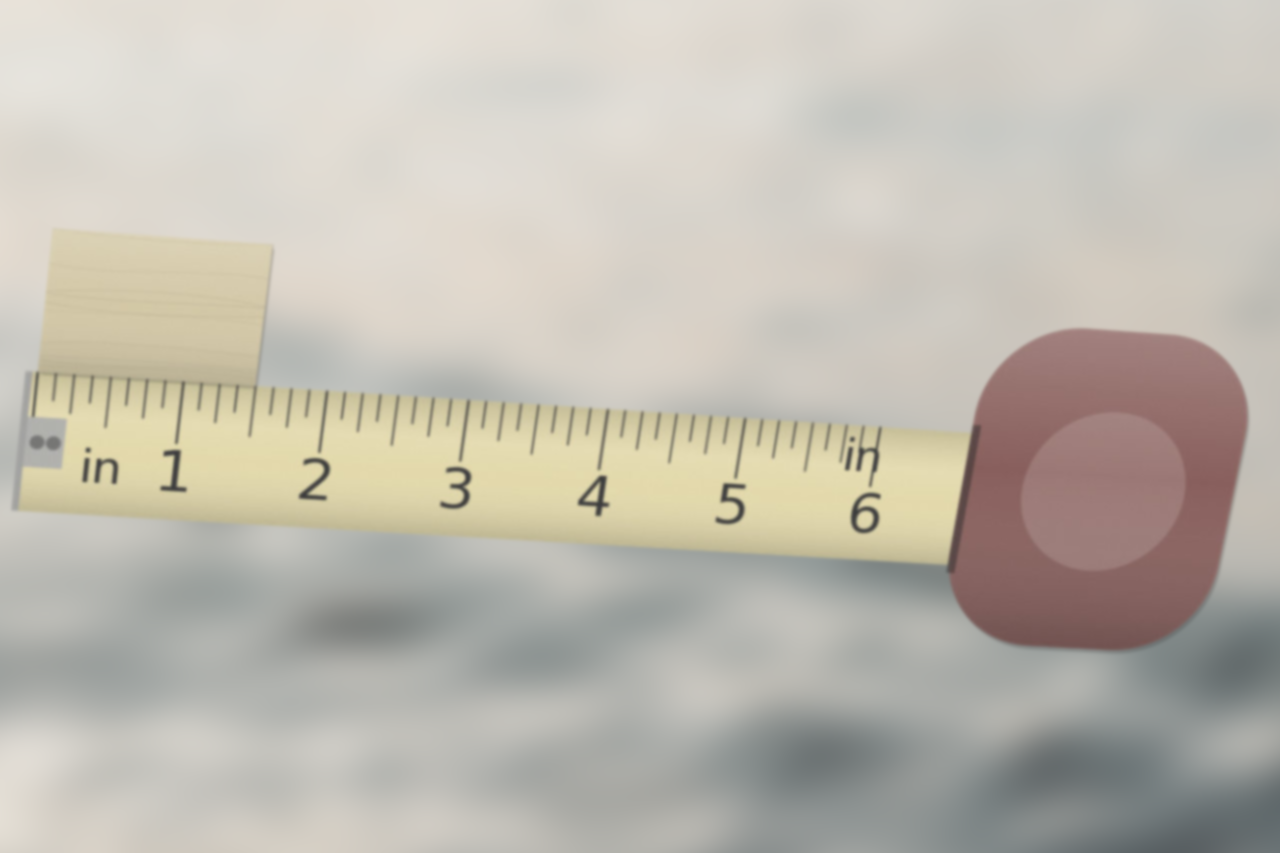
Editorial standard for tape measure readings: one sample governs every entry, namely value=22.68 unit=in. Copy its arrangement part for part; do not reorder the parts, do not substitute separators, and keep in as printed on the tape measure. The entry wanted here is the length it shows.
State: value=1.5 unit=in
